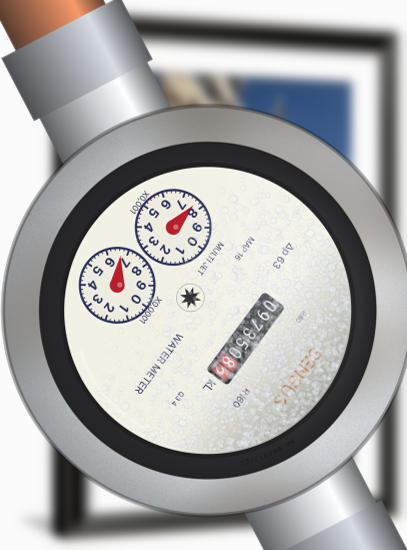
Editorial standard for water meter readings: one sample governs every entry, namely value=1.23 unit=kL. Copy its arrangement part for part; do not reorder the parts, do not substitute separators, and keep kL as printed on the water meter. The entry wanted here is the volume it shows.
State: value=97350.8176 unit=kL
